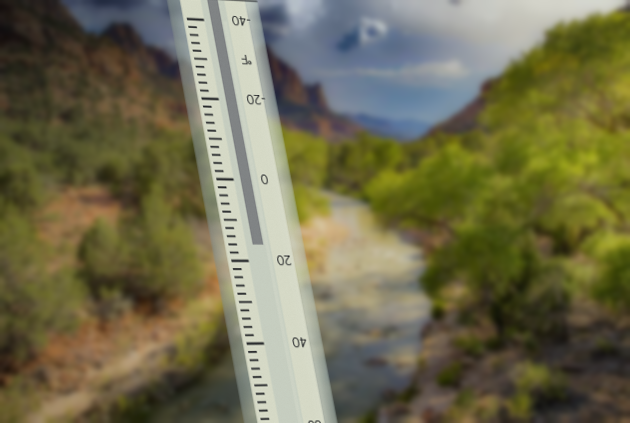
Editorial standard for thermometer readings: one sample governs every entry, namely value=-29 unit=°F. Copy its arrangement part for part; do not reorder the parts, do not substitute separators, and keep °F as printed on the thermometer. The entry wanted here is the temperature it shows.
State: value=16 unit=°F
